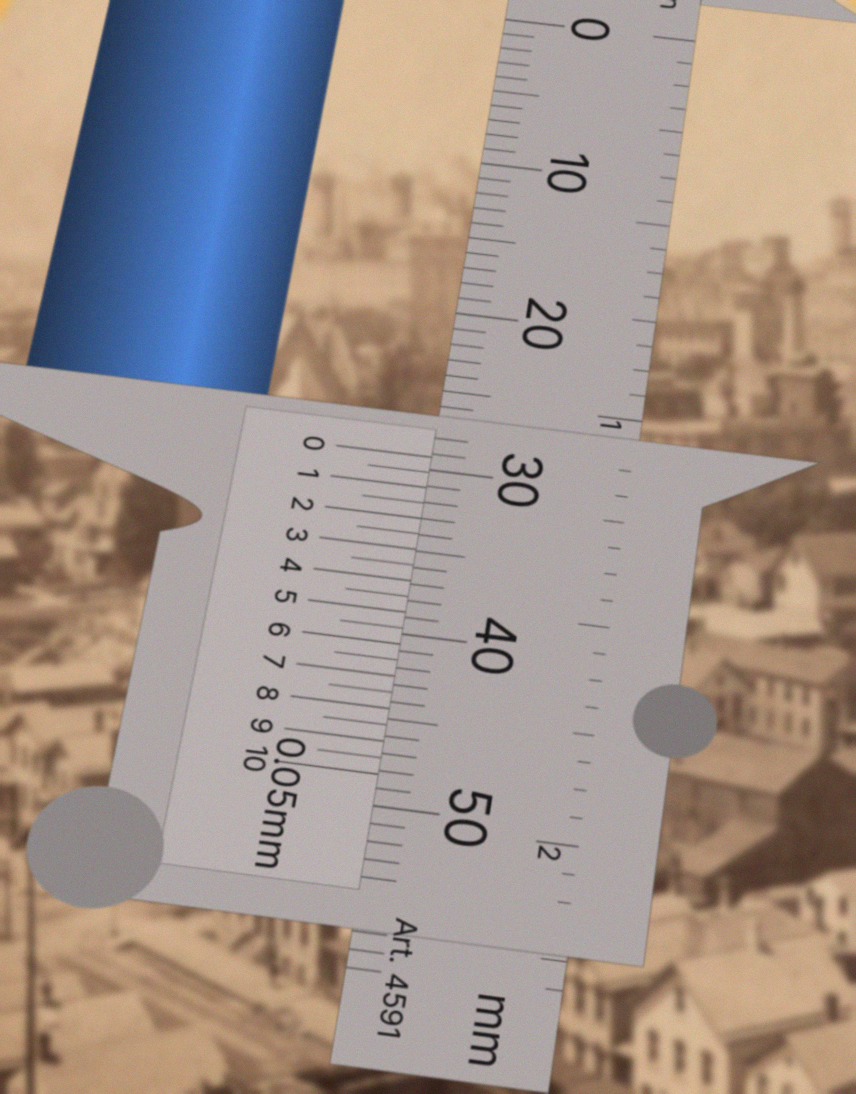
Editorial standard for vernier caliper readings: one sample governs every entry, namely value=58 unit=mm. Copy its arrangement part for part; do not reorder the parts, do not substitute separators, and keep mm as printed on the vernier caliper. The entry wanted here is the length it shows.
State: value=29.2 unit=mm
